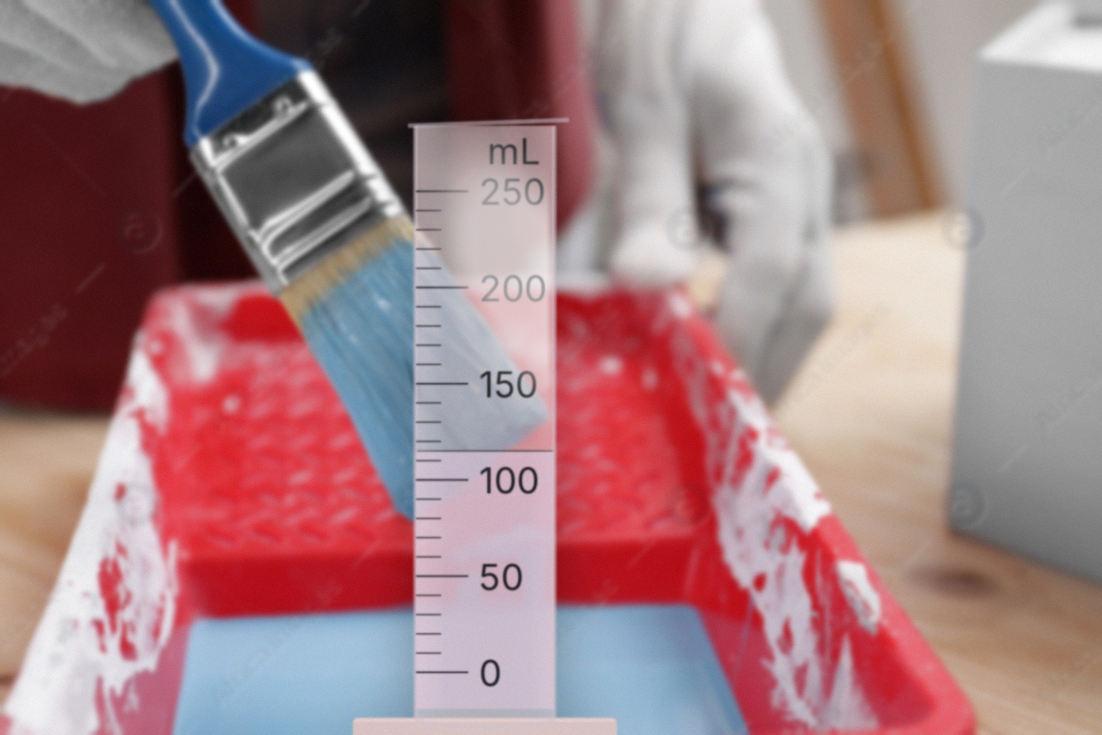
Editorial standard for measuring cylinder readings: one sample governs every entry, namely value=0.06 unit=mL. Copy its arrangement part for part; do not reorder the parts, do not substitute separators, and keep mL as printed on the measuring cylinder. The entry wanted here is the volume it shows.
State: value=115 unit=mL
